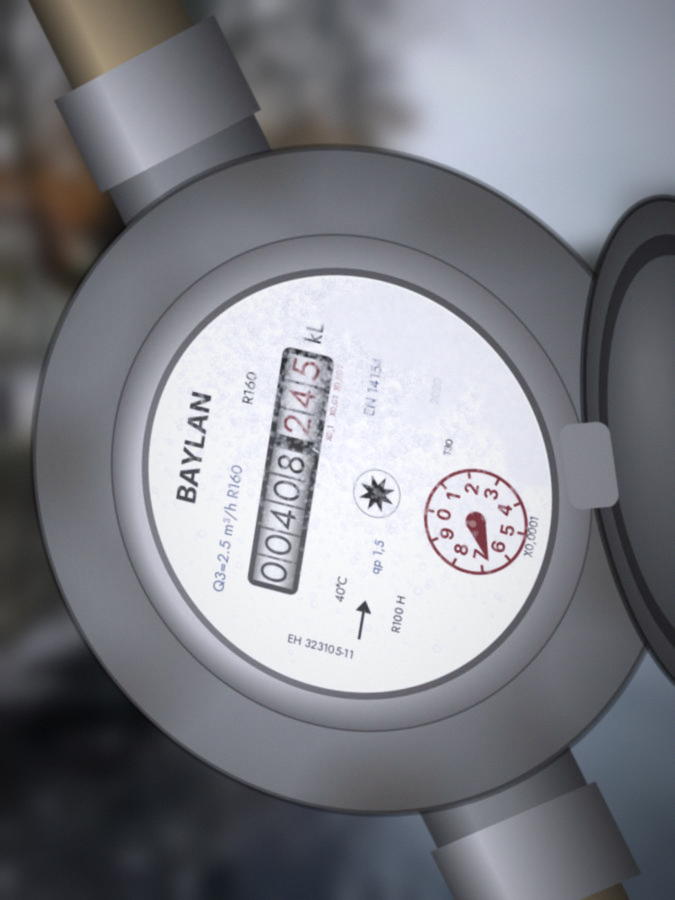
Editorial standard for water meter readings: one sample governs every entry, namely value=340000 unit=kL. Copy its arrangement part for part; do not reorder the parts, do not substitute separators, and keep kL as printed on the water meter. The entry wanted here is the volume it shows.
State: value=408.2456 unit=kL
